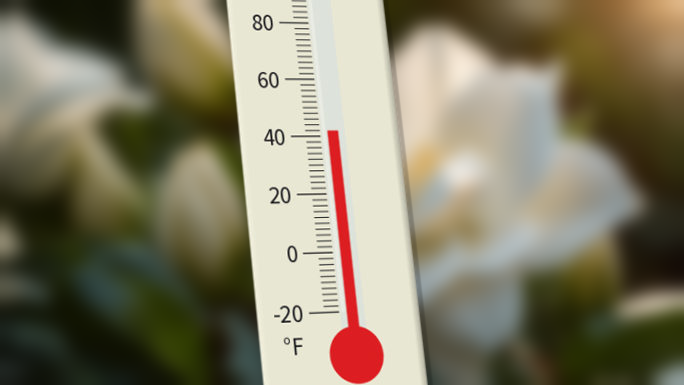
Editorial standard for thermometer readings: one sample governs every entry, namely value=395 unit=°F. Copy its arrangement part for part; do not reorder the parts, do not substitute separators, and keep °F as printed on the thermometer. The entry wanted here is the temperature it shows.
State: value=42 unit=°F
